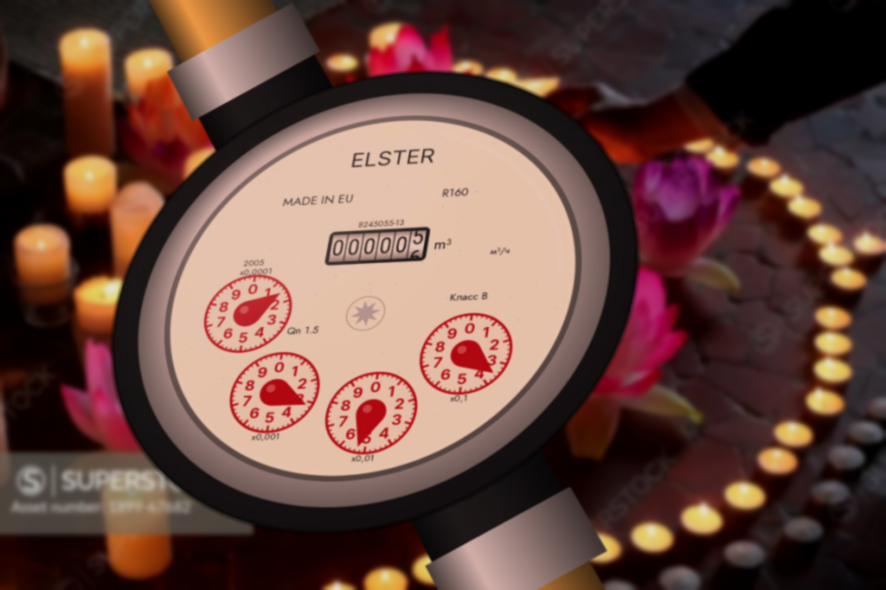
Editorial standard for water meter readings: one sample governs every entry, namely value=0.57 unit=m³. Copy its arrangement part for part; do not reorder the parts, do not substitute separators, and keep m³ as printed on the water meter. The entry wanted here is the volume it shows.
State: value=5.3531 unit=m³
